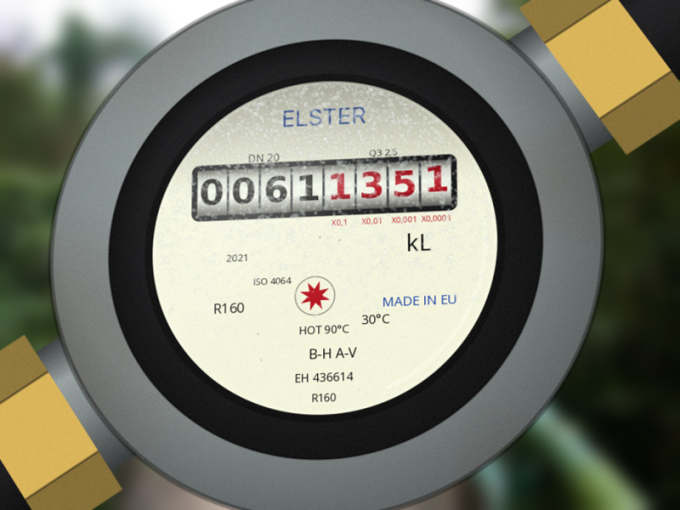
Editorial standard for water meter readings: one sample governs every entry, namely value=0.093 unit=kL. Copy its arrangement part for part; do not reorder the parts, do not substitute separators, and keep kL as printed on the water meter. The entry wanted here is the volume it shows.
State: value=61.1351 unit=kL
